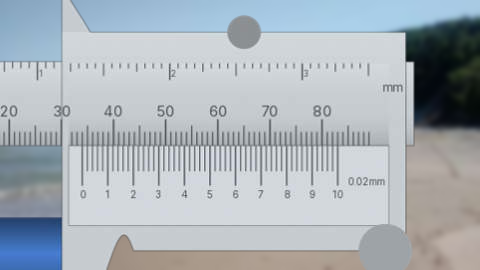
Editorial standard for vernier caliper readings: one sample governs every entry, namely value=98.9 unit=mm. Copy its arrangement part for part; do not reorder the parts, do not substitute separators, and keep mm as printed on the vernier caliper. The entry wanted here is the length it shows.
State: value=34.0 unit=mm
